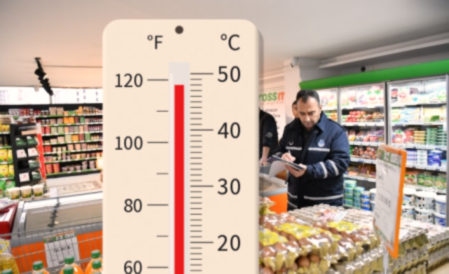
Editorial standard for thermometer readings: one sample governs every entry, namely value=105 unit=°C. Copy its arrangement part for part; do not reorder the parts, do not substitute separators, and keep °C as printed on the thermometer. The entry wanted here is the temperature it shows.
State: value=48 unit=°C
